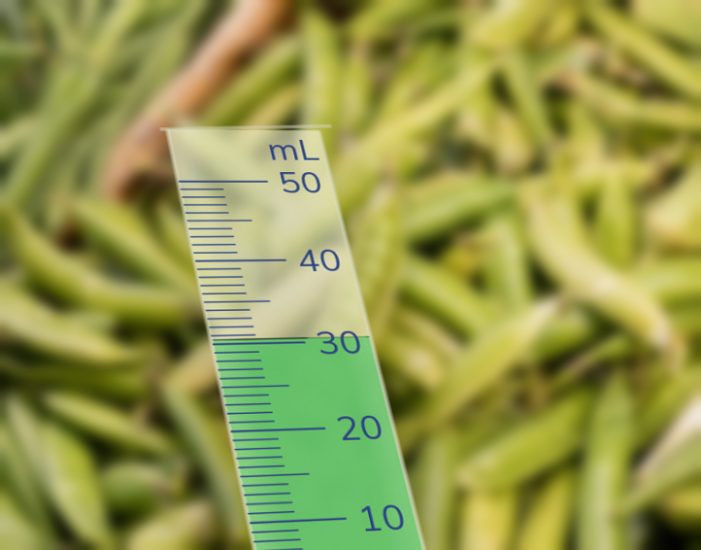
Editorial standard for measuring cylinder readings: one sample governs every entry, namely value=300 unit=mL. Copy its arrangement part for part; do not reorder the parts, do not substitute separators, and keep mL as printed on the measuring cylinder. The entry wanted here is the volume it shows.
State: value=30.5 unit=mL
